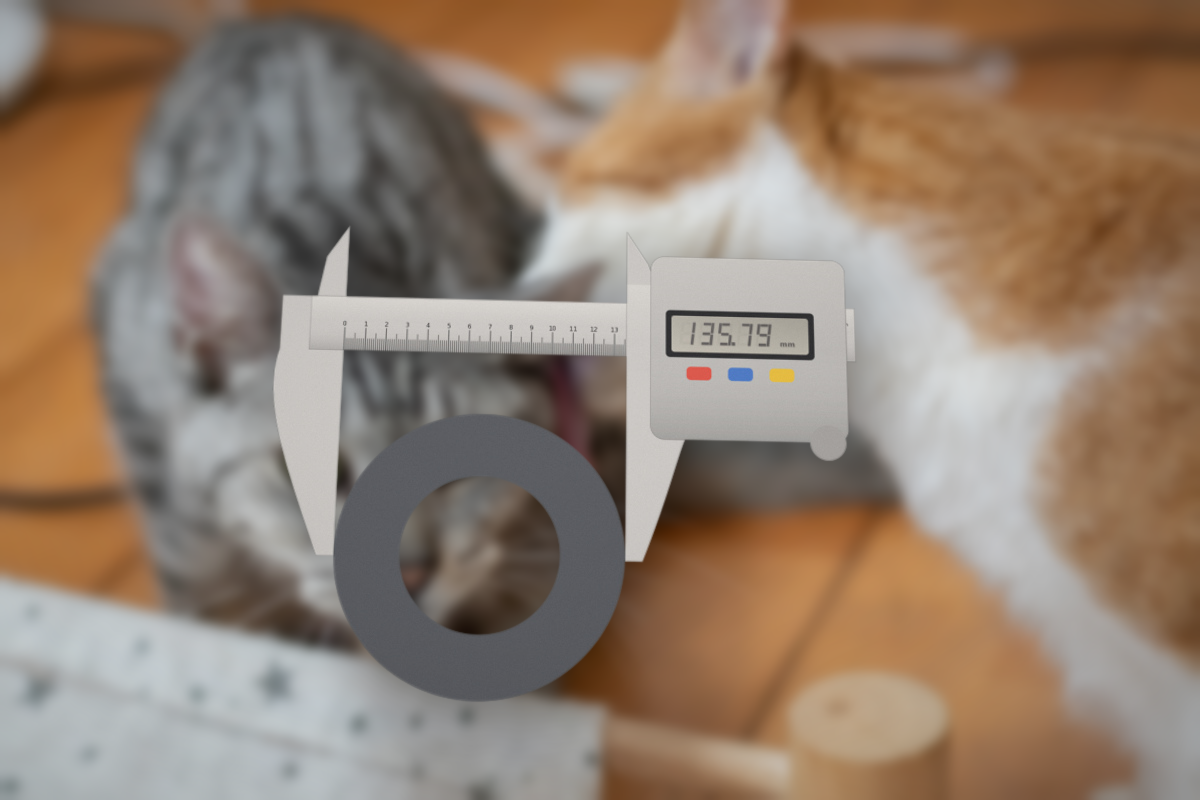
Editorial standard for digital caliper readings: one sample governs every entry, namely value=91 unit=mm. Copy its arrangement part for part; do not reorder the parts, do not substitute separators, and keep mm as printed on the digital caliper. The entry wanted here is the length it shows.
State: value=135.79 unit=mm
